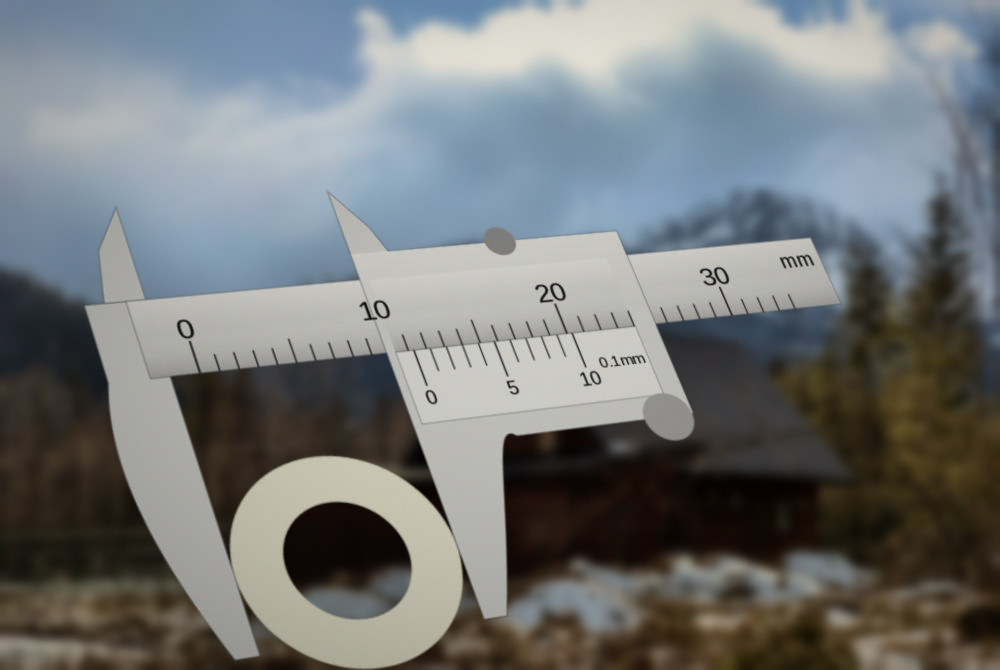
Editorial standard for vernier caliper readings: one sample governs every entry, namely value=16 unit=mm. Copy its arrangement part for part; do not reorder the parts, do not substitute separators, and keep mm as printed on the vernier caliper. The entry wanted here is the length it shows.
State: value=11.3 unit=mm
